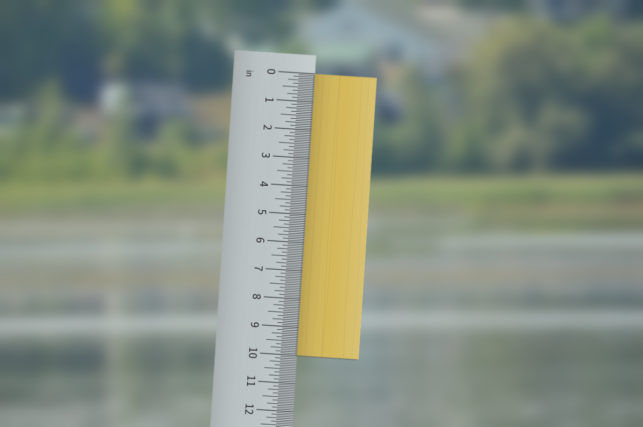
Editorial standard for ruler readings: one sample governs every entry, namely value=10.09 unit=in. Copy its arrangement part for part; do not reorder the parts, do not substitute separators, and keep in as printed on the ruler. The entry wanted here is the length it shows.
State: value=10 unit=in
